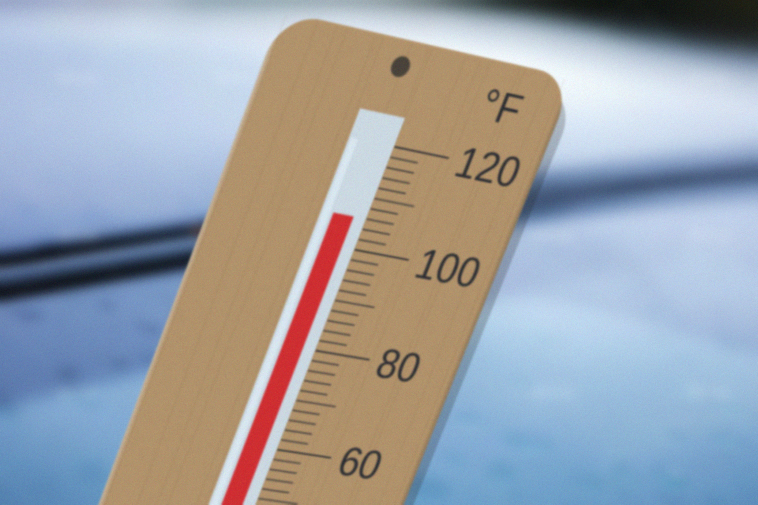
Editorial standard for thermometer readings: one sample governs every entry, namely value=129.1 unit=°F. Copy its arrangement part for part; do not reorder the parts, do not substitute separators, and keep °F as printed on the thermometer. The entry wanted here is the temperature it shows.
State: value=106 unit=°F
